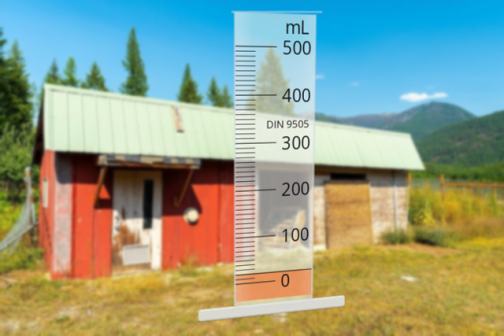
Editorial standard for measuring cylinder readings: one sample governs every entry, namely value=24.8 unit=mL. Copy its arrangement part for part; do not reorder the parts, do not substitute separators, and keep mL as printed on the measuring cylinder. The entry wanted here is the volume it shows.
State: value=20 unit=mL
